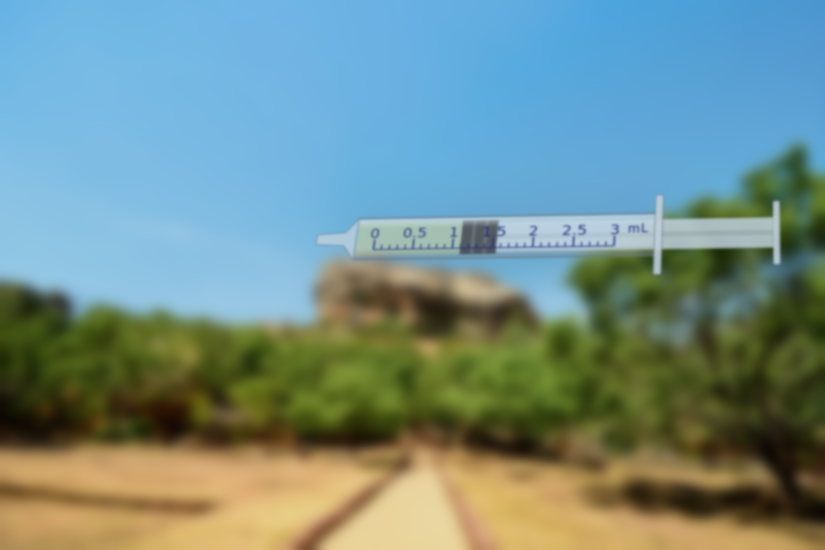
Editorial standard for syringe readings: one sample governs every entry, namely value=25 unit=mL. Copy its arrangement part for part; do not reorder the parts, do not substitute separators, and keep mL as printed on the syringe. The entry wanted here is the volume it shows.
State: value=1.1 unit=mL
